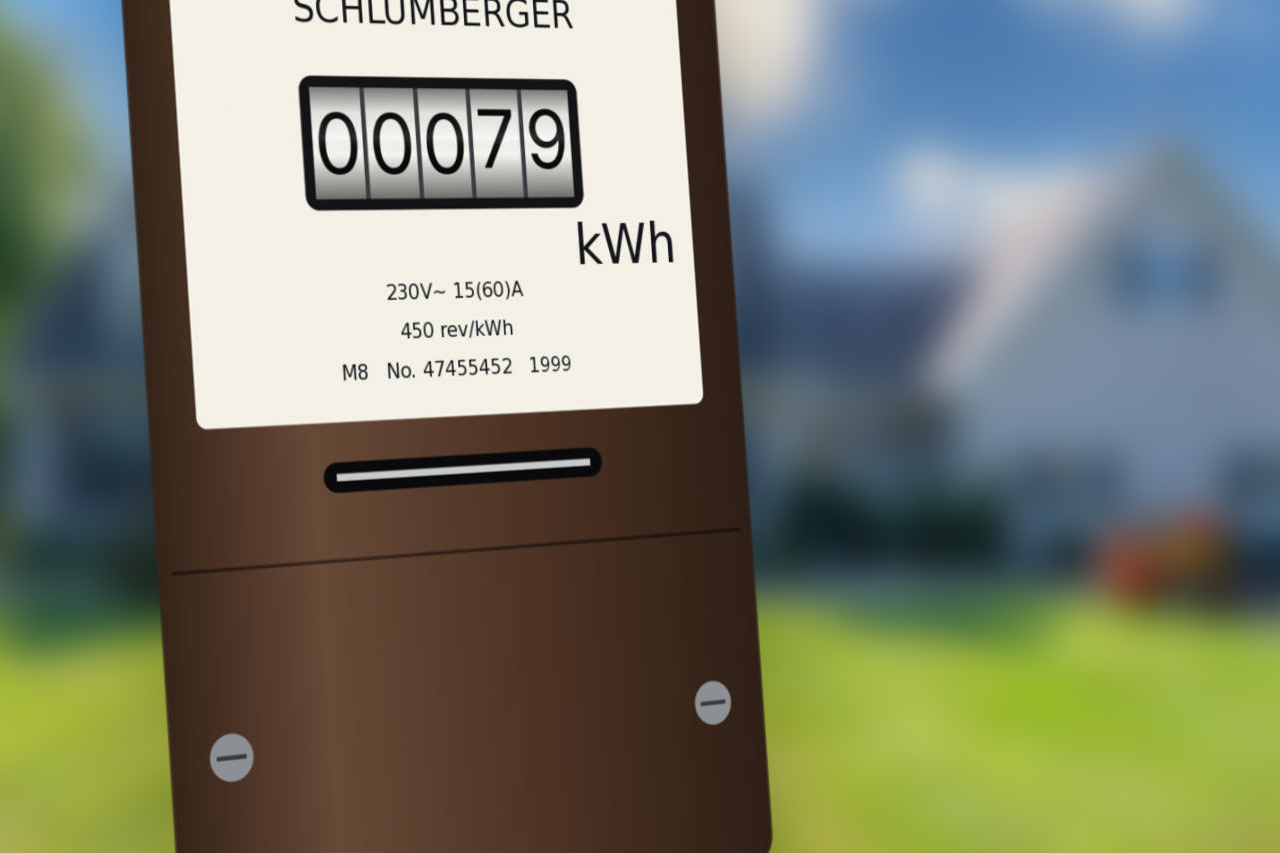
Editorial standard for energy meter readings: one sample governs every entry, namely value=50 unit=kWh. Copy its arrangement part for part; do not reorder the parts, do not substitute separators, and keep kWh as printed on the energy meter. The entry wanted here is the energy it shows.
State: value=79 unit=kWh
